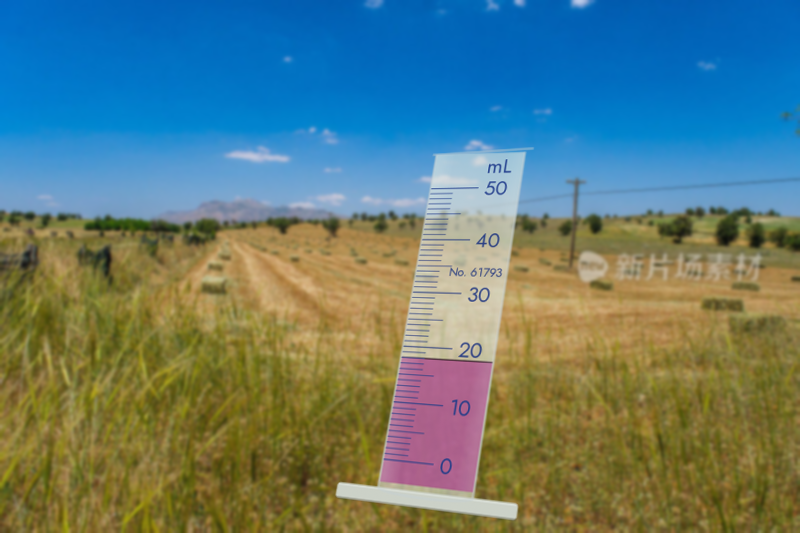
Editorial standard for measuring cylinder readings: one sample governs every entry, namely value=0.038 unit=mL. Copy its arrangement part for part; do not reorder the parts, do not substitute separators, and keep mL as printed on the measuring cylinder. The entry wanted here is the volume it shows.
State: value=18 unit=mL
